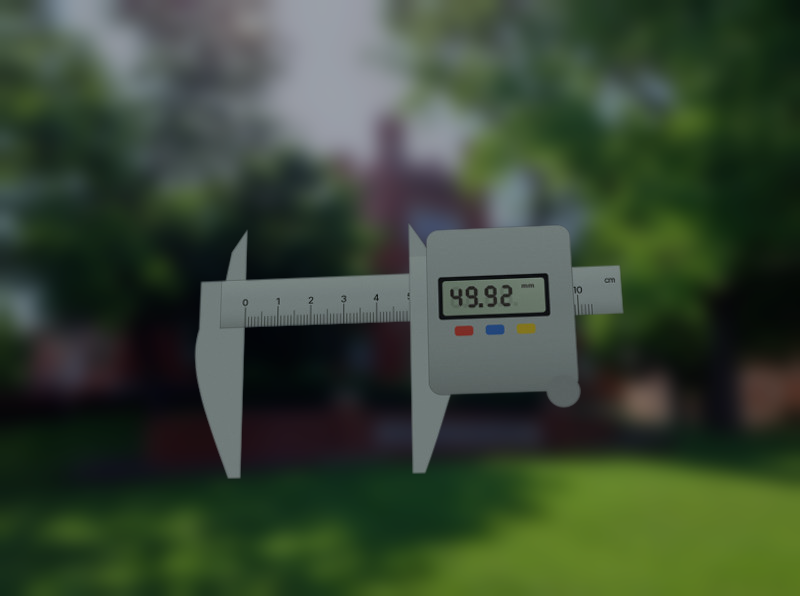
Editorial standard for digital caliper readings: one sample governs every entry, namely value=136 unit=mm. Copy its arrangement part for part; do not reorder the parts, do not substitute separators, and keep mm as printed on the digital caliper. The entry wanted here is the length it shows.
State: value=49.92 unit=mm
